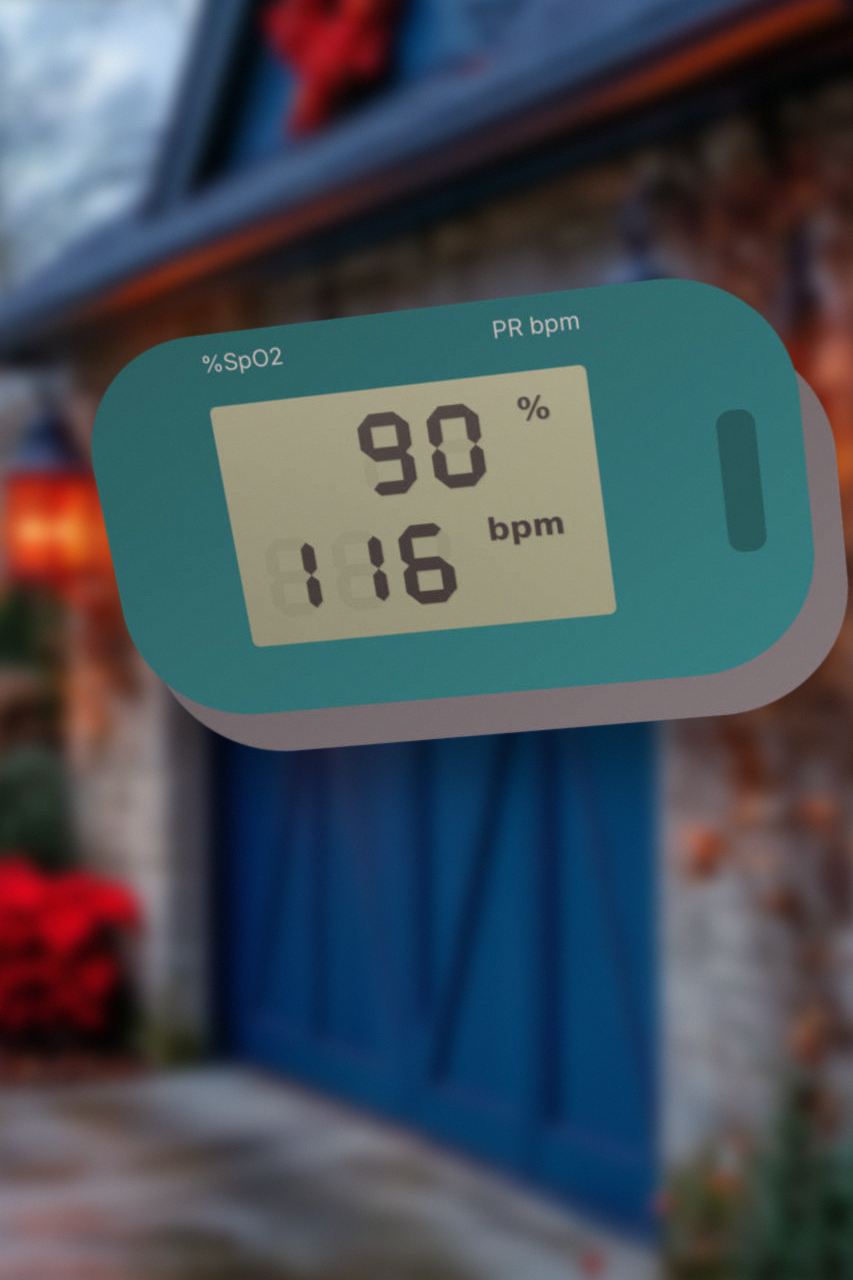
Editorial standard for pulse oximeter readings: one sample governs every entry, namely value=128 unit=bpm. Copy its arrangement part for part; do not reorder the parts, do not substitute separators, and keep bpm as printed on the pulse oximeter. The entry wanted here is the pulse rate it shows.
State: value=116 unit=bpm
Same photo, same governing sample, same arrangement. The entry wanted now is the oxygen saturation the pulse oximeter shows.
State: value=90 unit=%
